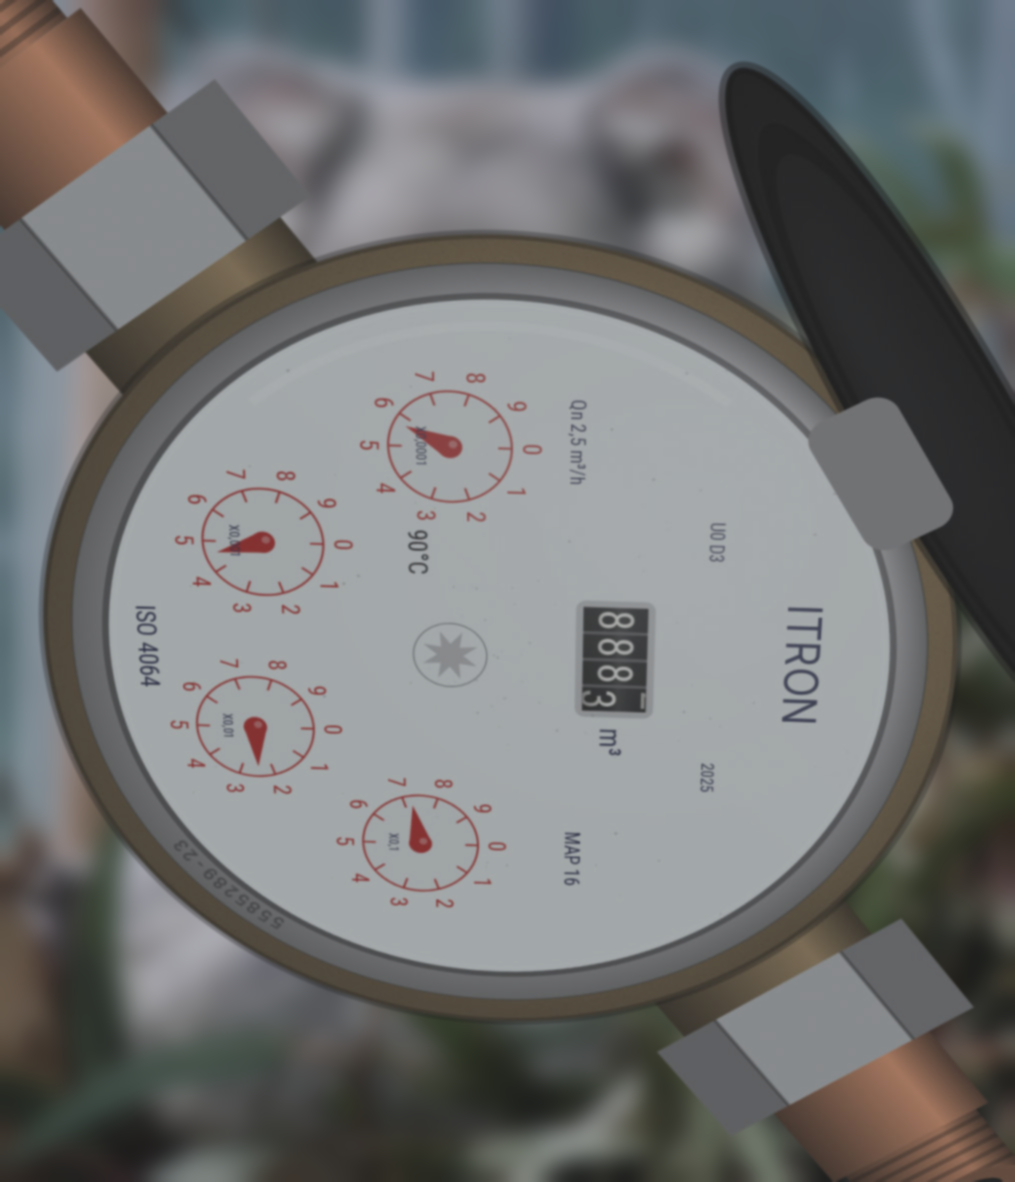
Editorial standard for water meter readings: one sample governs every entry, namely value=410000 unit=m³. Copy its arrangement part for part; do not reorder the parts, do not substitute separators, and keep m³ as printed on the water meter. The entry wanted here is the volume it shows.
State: value=8882.7245 unit=m³
